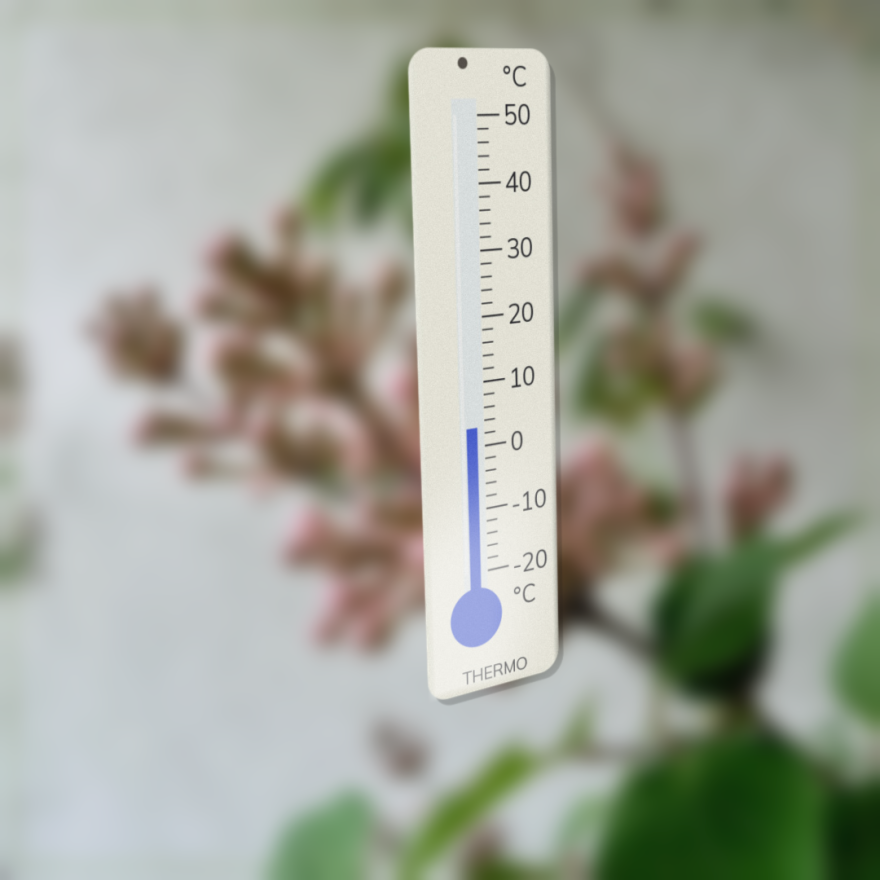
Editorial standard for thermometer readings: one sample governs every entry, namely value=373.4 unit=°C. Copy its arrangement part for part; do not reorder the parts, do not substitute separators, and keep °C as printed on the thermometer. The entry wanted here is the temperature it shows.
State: value=3 unit=°C
